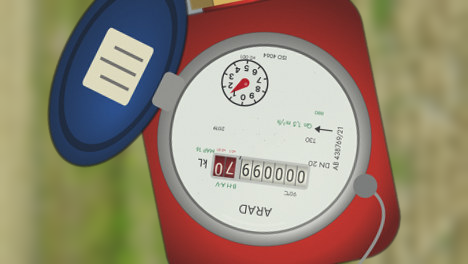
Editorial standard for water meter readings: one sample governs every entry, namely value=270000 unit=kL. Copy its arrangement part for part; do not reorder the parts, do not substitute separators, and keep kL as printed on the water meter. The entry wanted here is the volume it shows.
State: value=99.701 unit=kL
